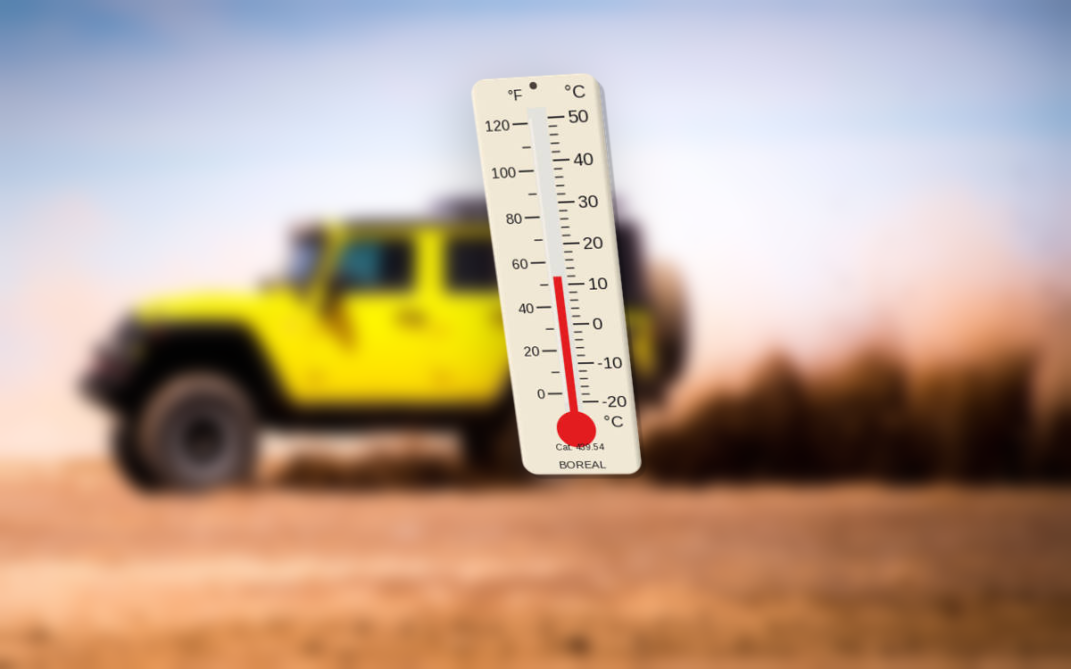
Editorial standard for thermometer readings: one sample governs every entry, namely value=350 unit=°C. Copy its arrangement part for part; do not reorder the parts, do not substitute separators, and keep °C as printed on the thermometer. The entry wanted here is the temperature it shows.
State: value=12 unit=°C
